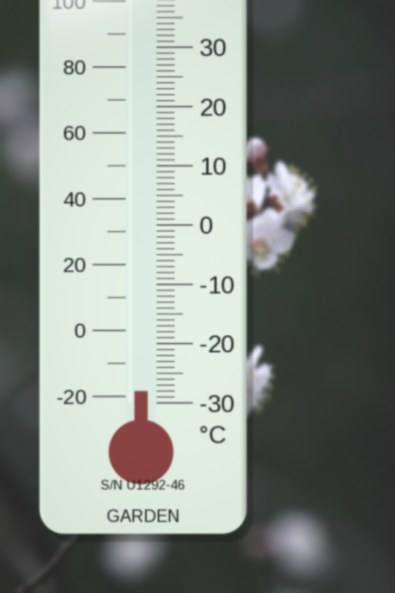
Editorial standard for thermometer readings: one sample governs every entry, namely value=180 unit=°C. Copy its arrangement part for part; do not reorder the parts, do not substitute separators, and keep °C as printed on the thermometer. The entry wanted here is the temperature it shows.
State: value=-28 unit=°C
